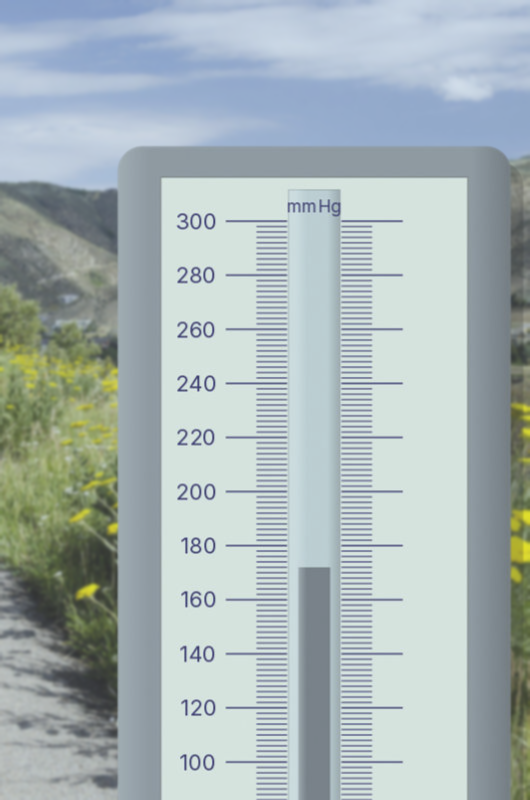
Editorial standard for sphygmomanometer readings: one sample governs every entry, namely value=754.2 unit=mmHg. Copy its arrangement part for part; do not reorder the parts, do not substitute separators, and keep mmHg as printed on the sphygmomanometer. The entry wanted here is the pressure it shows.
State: value=172 unit=mmHg
